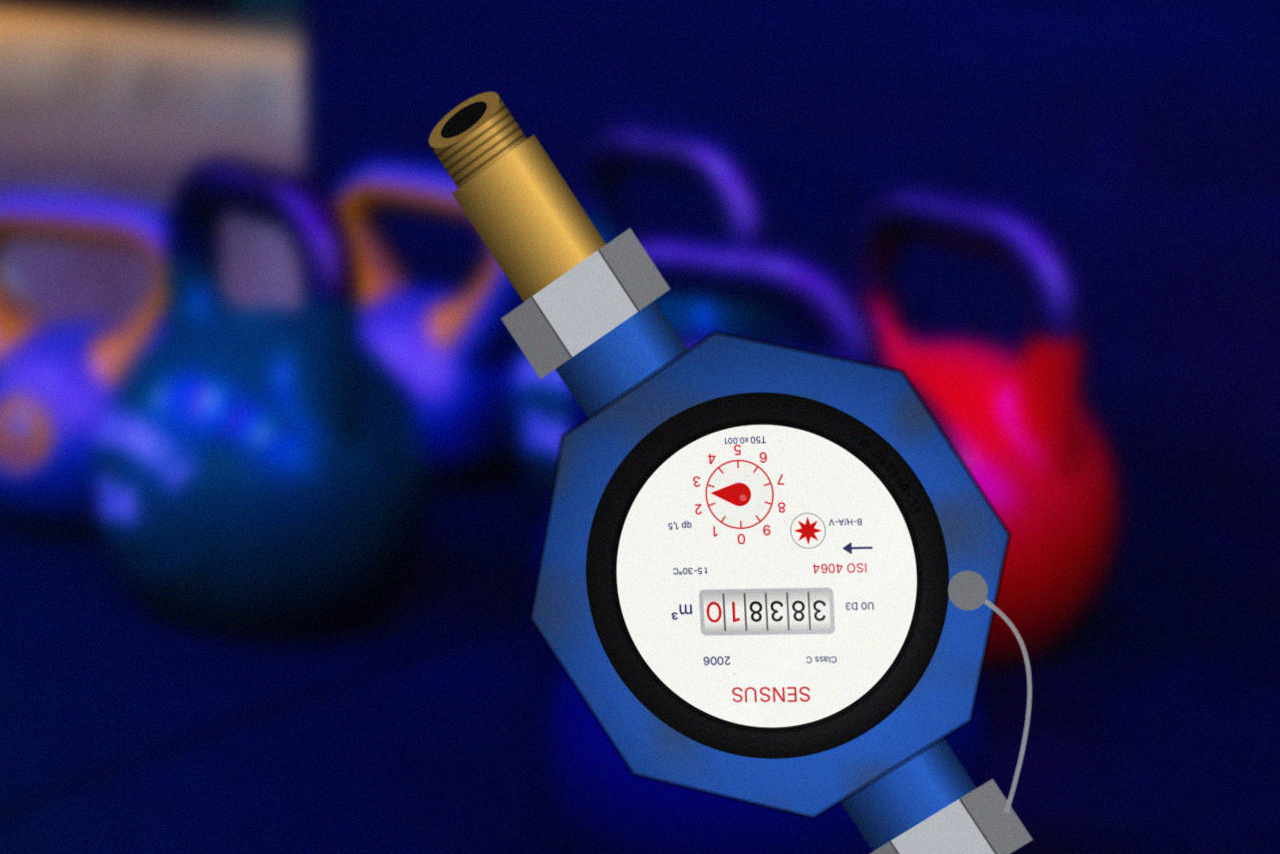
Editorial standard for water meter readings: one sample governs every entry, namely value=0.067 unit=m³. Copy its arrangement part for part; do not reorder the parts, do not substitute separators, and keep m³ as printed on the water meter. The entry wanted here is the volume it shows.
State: value=3838.102 unit=m³
